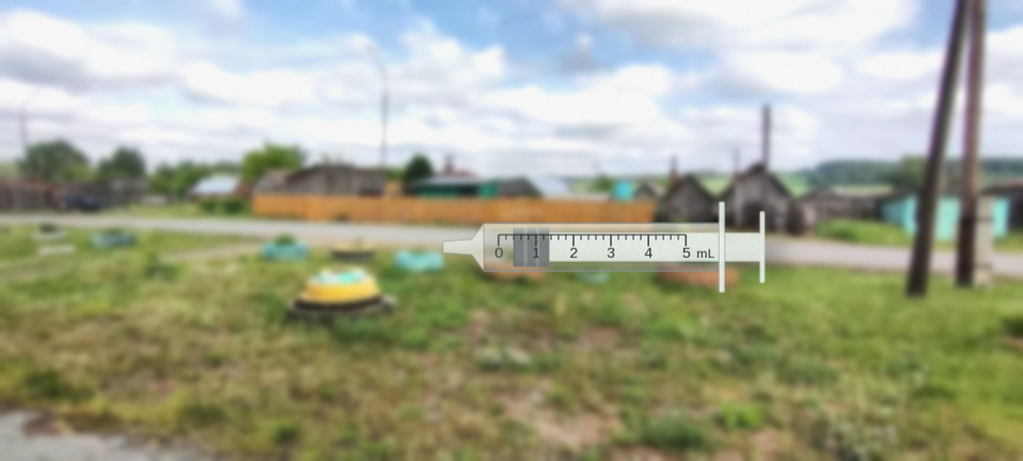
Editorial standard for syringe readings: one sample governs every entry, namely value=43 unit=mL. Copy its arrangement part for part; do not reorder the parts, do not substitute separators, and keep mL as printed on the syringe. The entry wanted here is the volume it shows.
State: value=0.4 unit=mL
